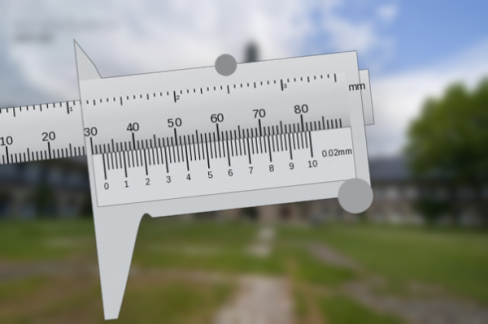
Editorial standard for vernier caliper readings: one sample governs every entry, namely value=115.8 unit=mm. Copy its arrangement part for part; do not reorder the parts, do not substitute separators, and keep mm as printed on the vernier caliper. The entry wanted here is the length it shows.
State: value=32.5 unit=mm
